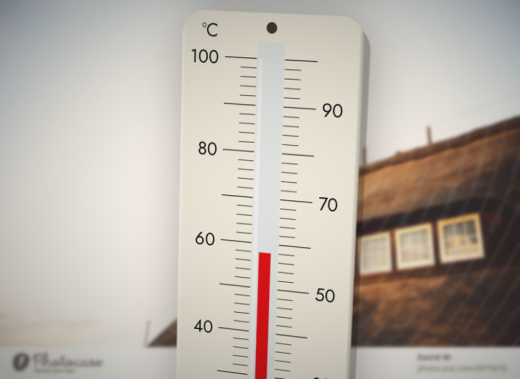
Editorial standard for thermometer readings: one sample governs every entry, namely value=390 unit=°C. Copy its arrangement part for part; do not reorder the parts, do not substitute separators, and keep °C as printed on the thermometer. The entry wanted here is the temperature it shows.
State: value=58 unit=°C
